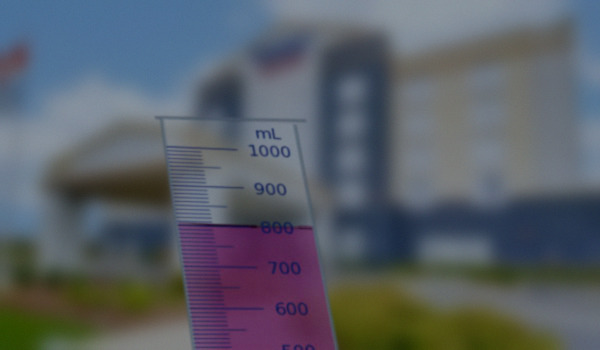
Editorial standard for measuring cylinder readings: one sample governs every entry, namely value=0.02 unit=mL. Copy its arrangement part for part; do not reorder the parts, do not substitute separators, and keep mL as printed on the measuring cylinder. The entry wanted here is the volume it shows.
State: value=800 unit=mL
